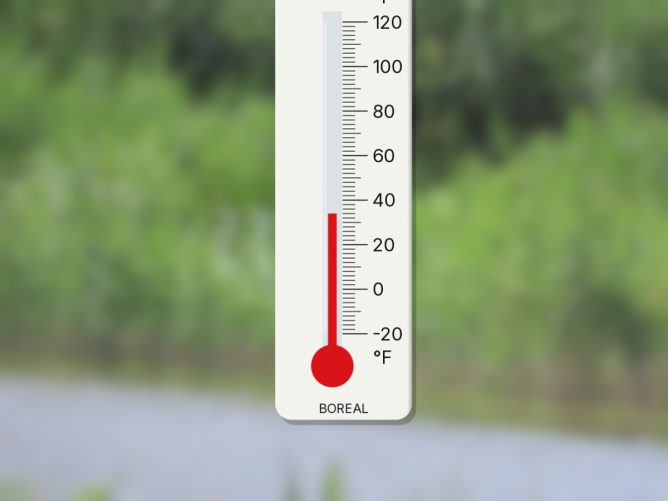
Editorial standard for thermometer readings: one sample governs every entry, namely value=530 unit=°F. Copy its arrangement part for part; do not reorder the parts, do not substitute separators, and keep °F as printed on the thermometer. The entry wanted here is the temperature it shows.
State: value=34 unit=°F
